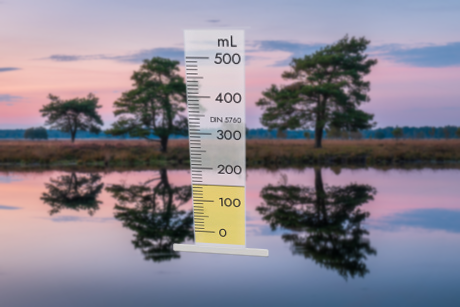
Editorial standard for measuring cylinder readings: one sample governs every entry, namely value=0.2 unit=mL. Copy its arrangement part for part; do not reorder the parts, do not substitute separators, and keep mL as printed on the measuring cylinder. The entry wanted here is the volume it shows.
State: value=150 unit=mL
